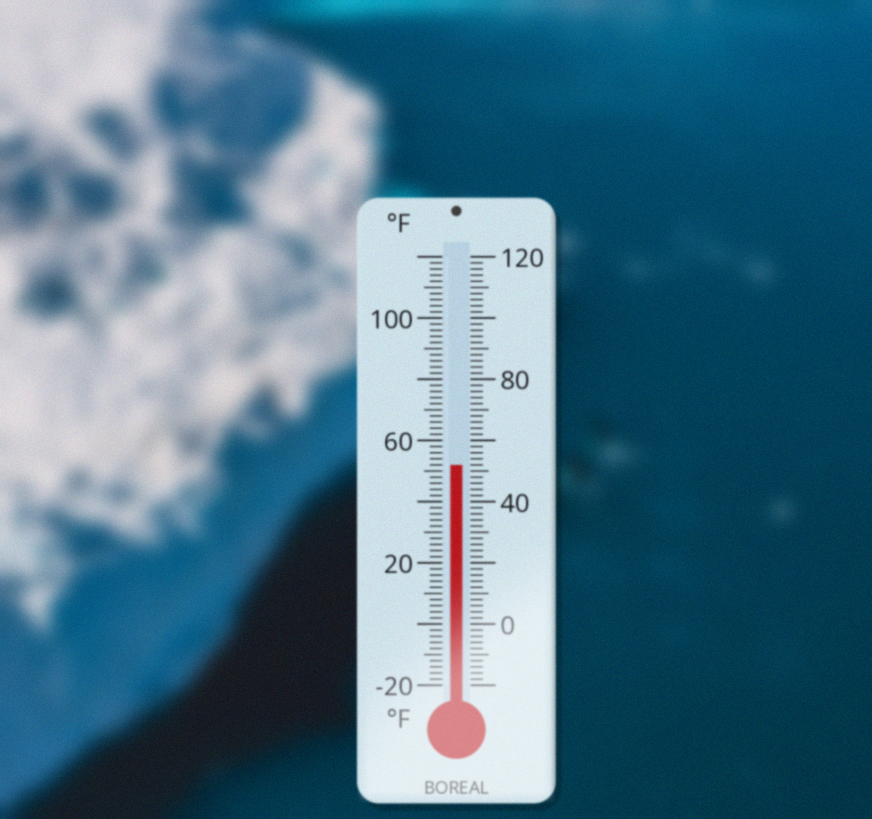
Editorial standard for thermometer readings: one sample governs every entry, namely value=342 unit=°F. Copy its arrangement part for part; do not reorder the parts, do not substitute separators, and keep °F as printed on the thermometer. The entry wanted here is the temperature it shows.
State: value=52 unit=°F
